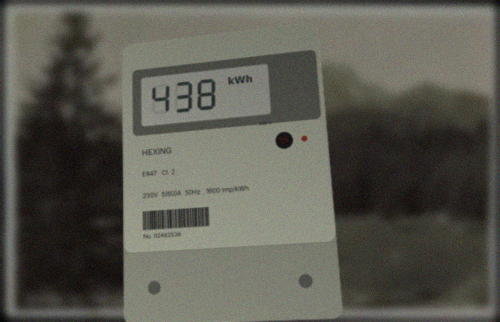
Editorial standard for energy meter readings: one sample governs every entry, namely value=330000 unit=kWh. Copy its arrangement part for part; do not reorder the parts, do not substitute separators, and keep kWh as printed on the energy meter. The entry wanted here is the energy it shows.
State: value=438 unit=kWh
